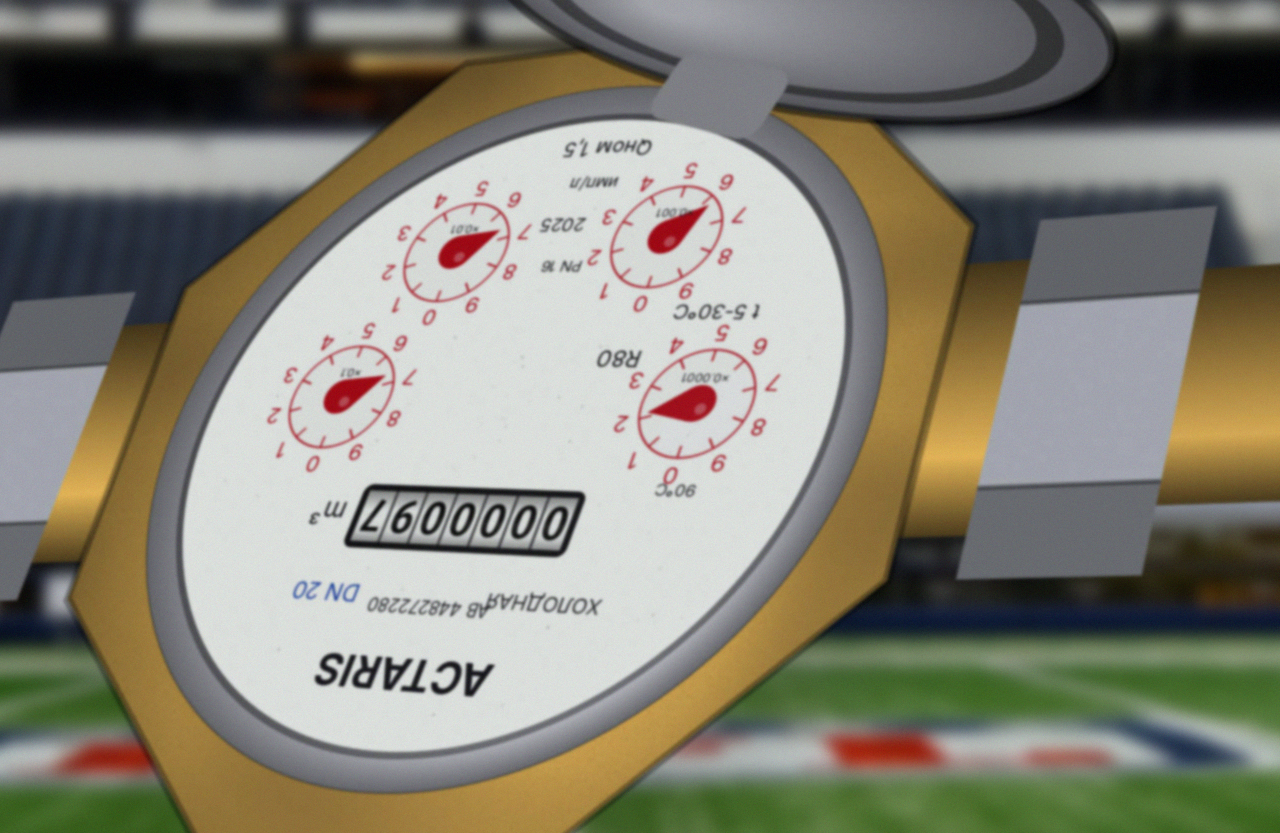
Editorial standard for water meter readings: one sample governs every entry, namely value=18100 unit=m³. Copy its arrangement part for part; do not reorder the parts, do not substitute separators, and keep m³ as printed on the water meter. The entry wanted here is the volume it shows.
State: value=97.6662 unit=m³
